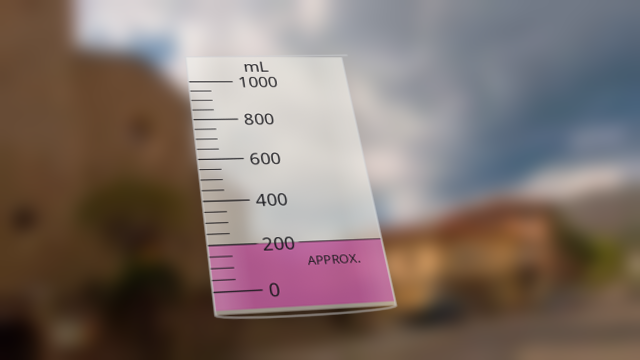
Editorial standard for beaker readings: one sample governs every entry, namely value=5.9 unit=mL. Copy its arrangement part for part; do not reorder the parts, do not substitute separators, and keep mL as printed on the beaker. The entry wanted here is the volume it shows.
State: value=200 unit=mL
